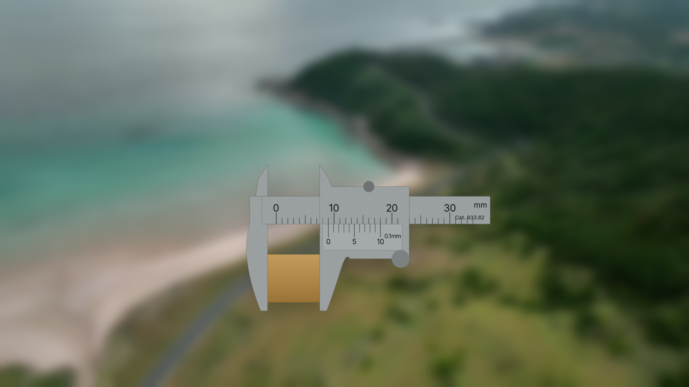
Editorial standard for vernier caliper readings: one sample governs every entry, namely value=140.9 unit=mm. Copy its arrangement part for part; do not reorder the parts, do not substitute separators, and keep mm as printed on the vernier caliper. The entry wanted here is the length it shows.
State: value=9.0 unit=mm
